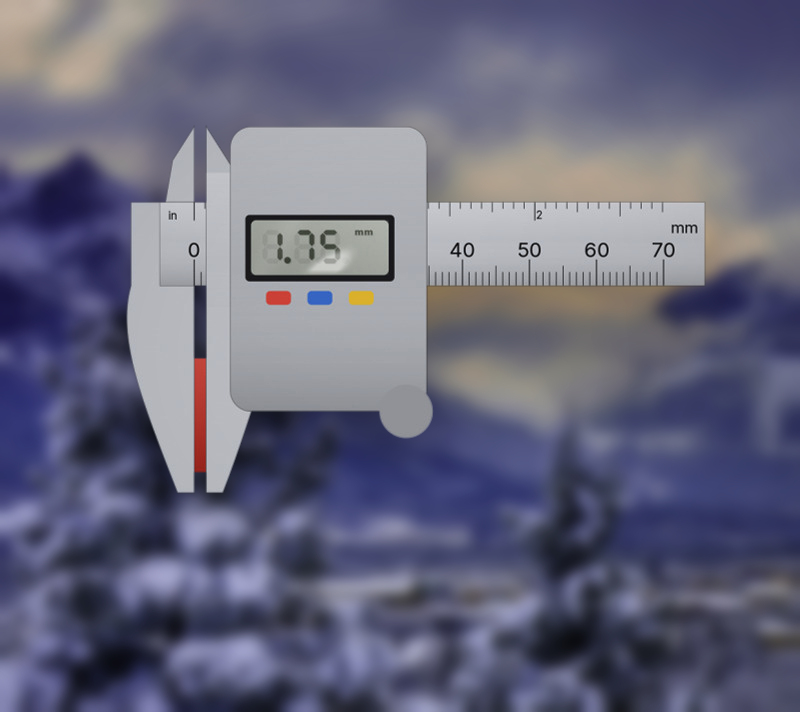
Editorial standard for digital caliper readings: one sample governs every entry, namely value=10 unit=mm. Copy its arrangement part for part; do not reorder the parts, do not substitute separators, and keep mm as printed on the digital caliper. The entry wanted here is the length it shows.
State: value=1.75 unit=mm
